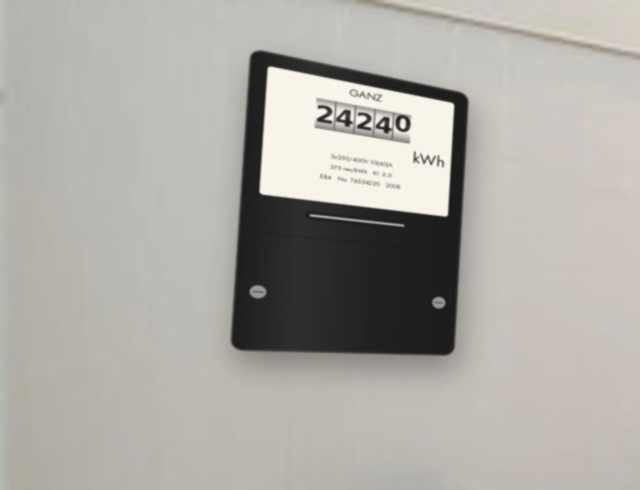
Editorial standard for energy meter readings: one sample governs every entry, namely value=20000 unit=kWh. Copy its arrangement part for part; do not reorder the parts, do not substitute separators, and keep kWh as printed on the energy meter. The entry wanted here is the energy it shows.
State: value=24240 unit=kWh
